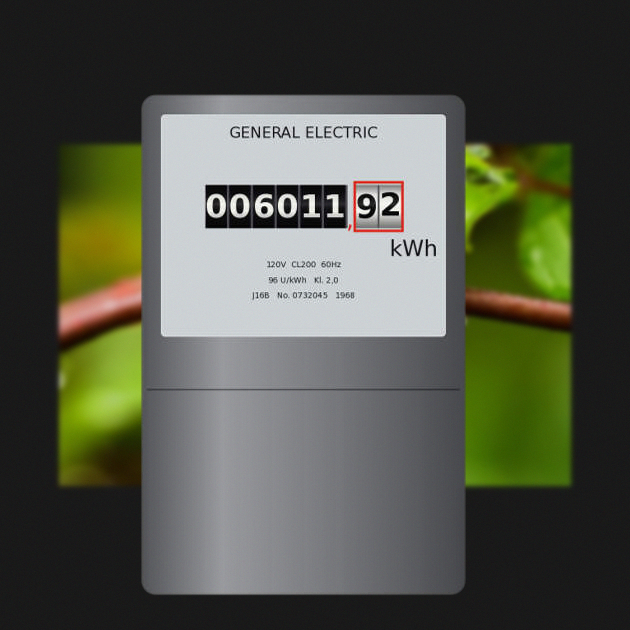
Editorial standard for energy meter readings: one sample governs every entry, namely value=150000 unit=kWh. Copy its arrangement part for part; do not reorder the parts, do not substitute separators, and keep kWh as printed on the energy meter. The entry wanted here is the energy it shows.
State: value=6011.92 unit=kWh
